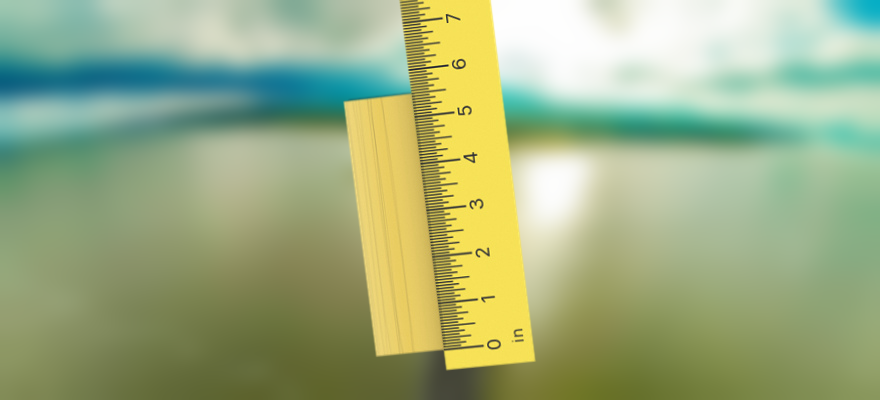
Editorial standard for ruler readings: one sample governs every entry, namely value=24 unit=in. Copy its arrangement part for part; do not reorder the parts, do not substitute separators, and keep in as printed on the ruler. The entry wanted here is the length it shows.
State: value=5.5 unit=in
